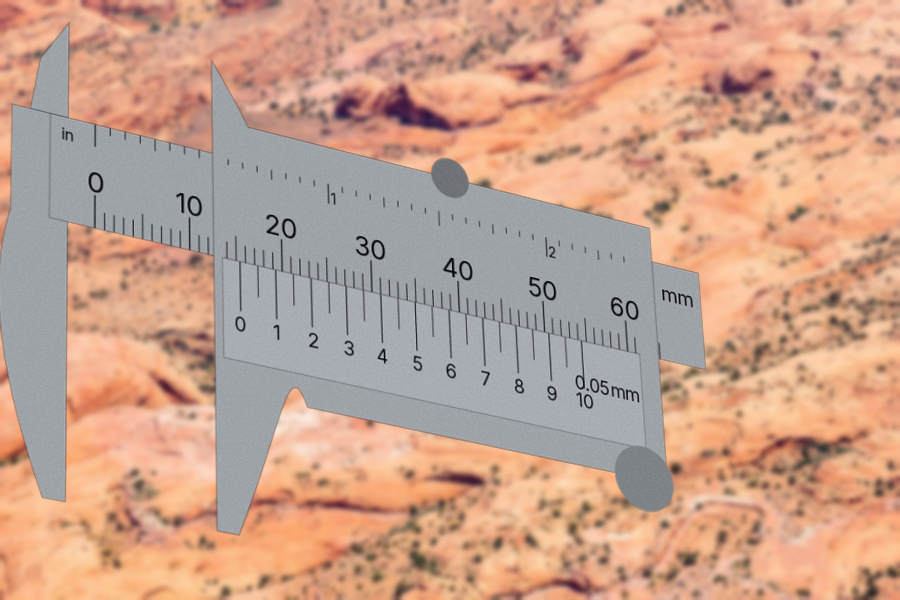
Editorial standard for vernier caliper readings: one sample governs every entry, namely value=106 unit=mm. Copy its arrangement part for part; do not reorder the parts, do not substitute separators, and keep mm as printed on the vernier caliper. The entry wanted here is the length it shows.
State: value=15.4 unit=mm
